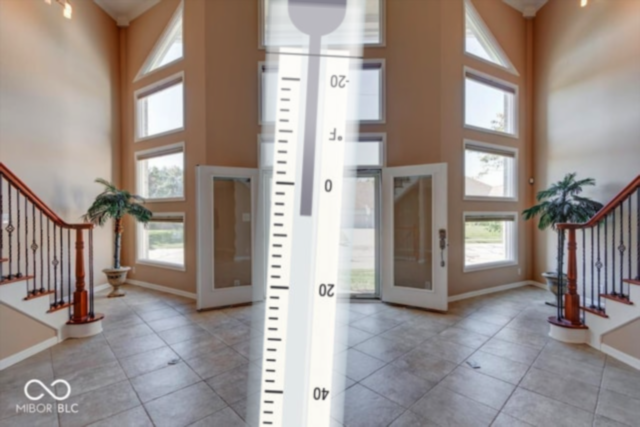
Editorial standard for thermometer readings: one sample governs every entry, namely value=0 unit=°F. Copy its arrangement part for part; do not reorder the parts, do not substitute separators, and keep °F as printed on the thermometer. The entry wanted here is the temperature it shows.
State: value=6 unit=°F
